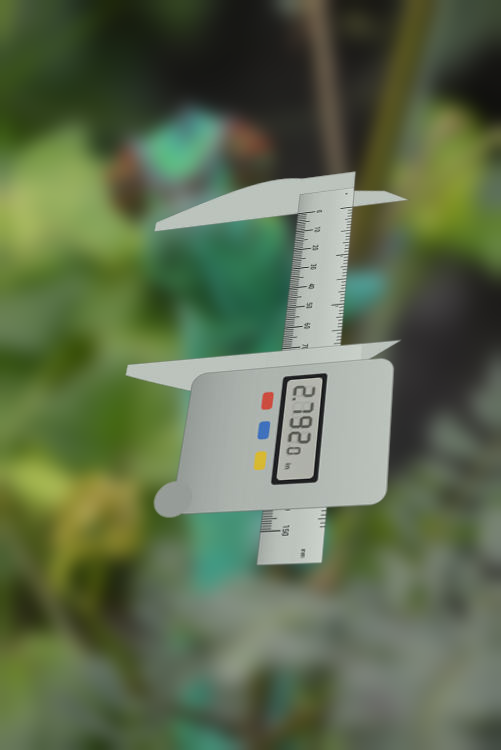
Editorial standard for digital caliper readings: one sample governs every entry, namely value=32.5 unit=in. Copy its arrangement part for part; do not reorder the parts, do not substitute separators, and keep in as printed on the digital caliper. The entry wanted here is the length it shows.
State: value=2.7920 unit=in
